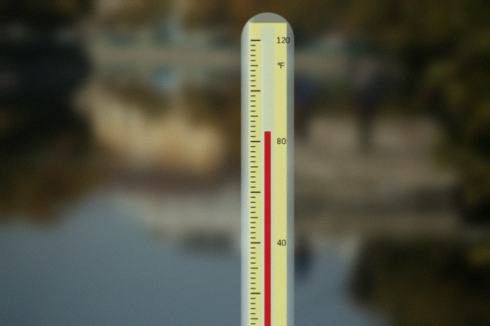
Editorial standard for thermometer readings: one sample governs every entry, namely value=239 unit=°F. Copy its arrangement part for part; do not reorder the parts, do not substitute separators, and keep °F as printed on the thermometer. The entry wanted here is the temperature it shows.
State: value=84 unit=°F
